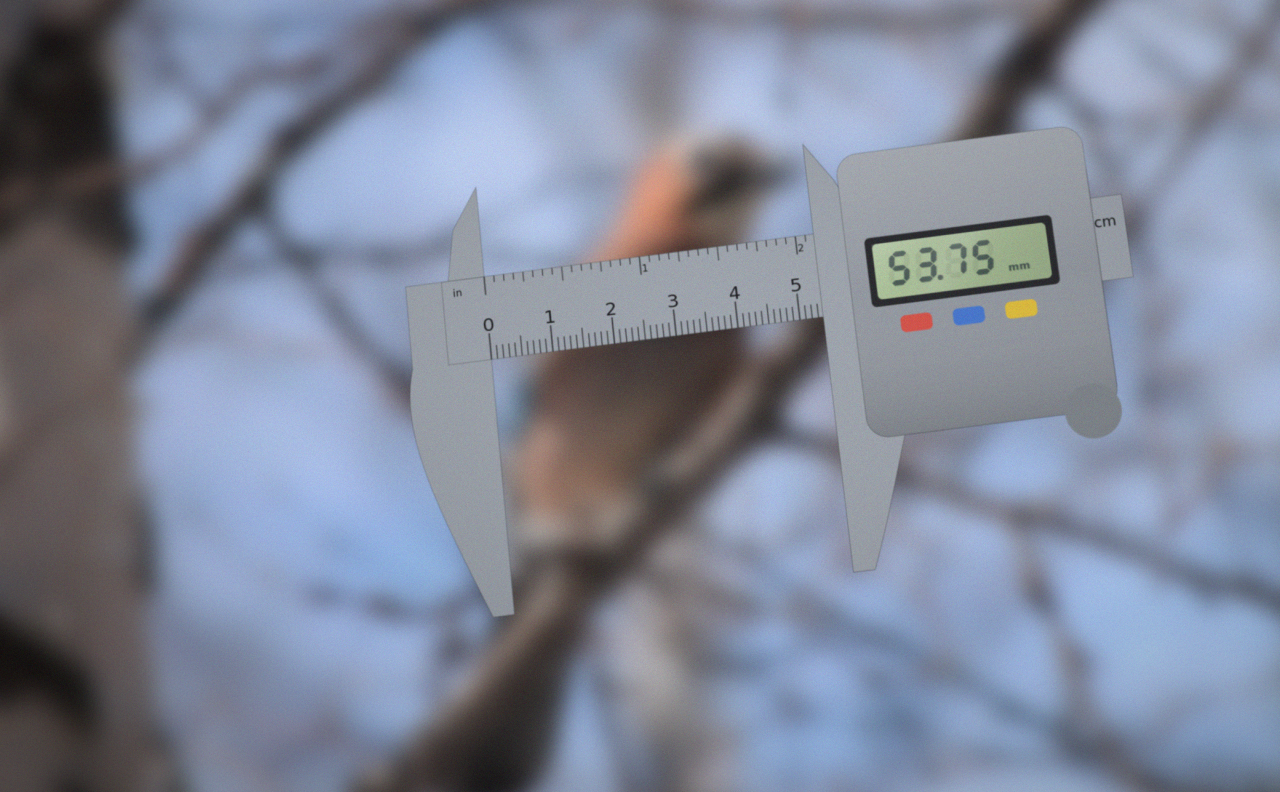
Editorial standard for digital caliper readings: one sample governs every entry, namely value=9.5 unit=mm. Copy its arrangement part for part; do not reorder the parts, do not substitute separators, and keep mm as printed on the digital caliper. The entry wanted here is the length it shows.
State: value=53.75 unit=mm
